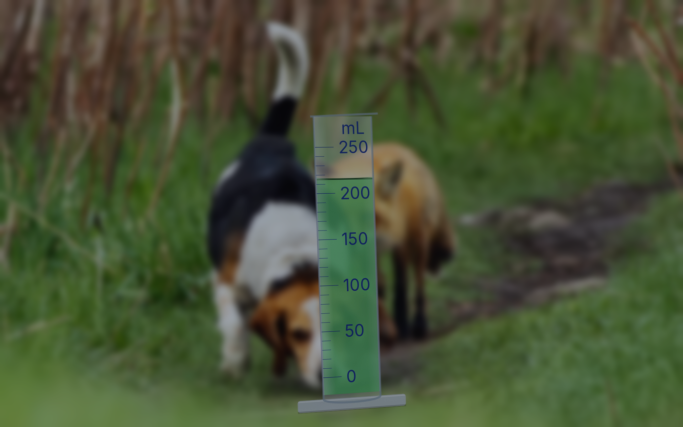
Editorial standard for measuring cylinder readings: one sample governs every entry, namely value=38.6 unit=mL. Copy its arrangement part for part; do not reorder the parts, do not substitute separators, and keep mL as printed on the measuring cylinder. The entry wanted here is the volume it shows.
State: value=215 unit=mL
